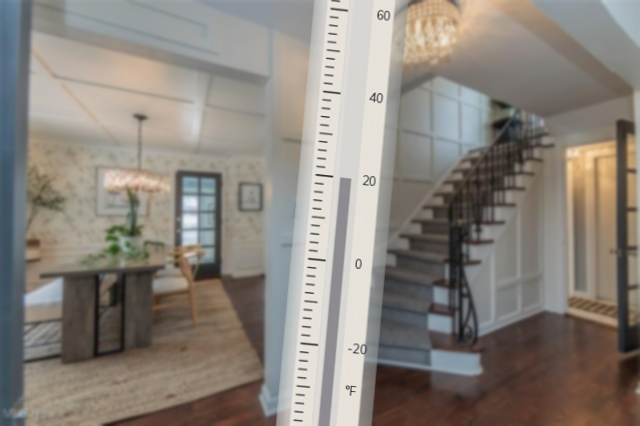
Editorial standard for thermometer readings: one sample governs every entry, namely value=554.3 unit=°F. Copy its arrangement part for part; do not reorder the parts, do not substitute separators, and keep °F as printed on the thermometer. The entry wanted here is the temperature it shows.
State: value=20 unit=°F
